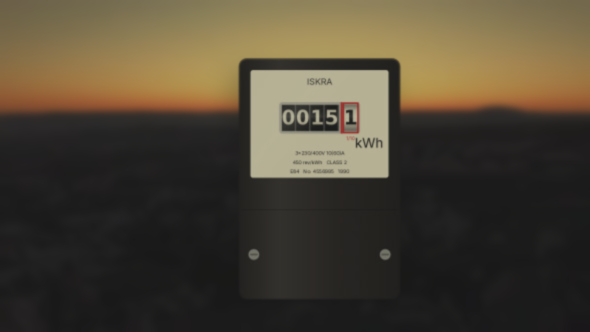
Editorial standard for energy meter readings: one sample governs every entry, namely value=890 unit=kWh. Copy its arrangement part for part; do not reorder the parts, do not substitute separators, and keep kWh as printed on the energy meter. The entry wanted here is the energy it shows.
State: value=15.1 unit=kWh
